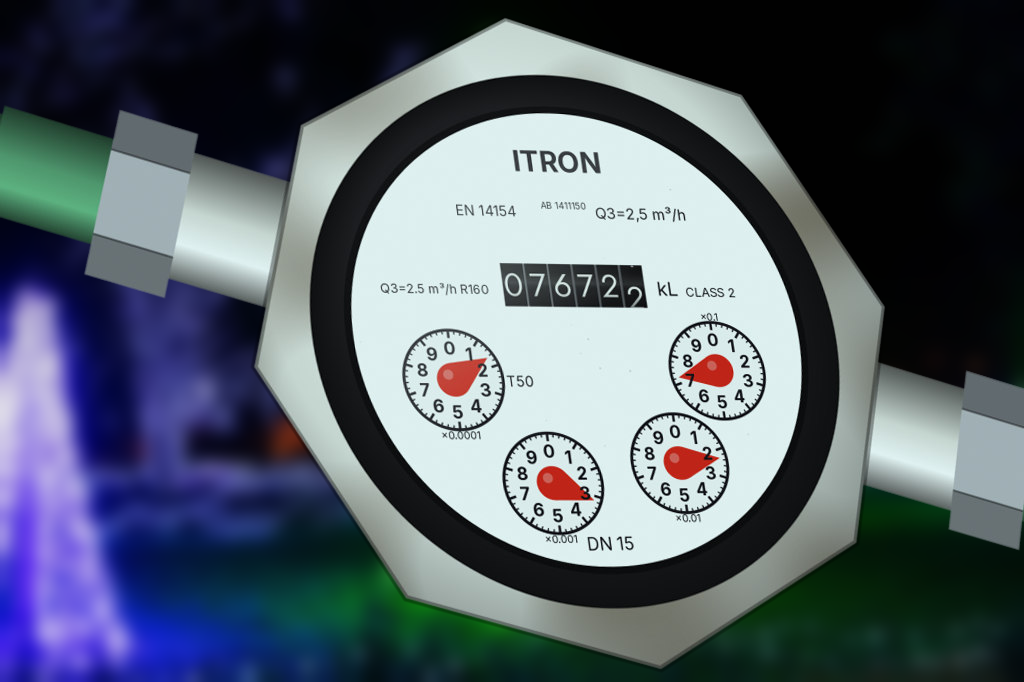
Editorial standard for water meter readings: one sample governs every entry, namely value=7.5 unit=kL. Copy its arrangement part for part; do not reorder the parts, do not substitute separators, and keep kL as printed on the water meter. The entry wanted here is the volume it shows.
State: value=76721.7231 unit=kL
